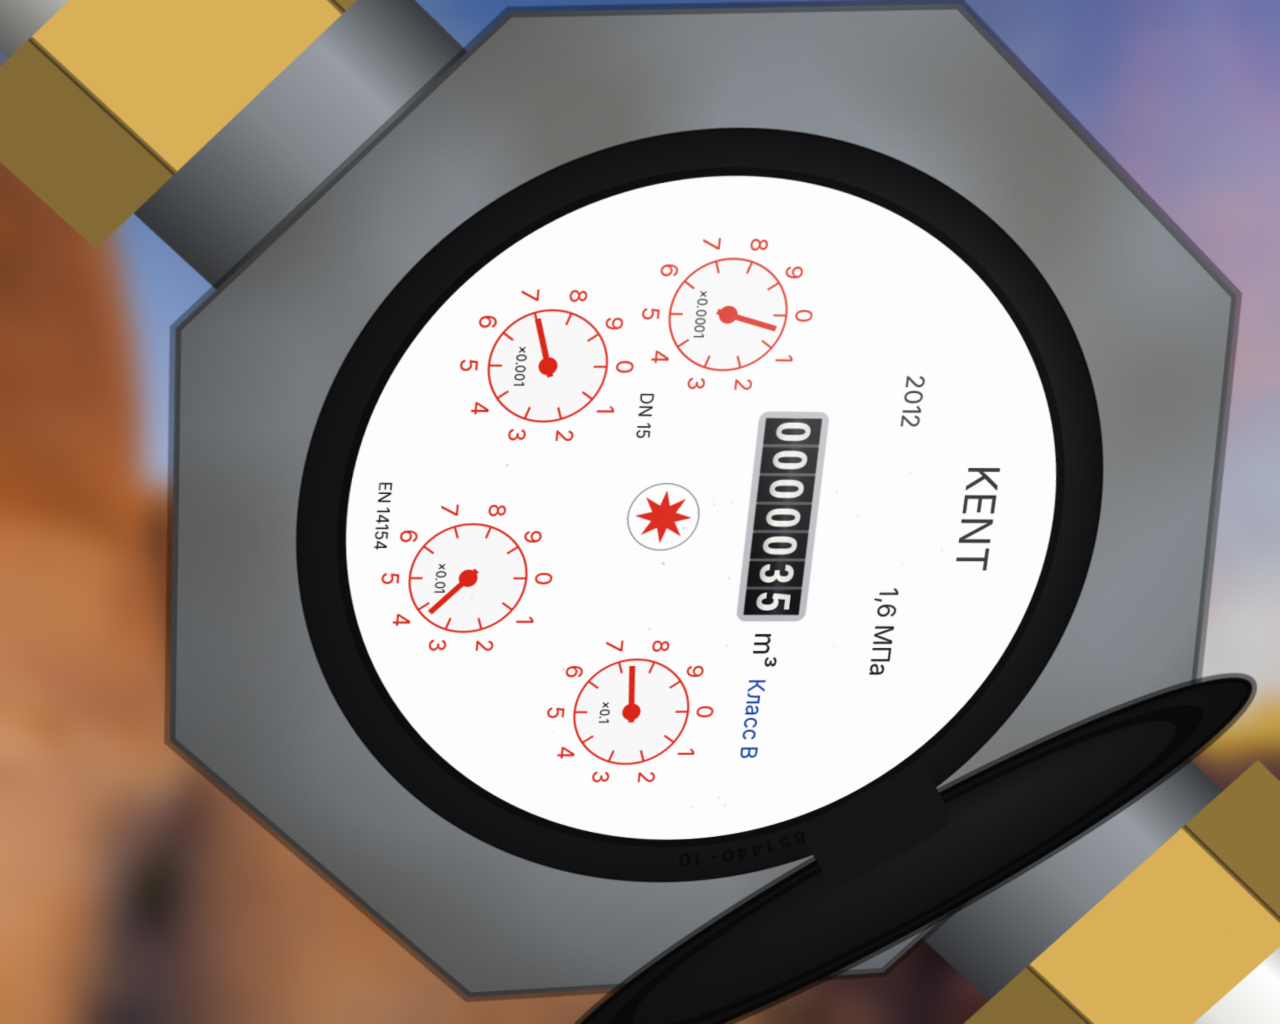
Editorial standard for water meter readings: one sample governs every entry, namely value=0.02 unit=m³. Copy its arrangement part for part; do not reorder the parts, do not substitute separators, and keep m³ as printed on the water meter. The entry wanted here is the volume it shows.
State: value=35.7370 unit=m³
